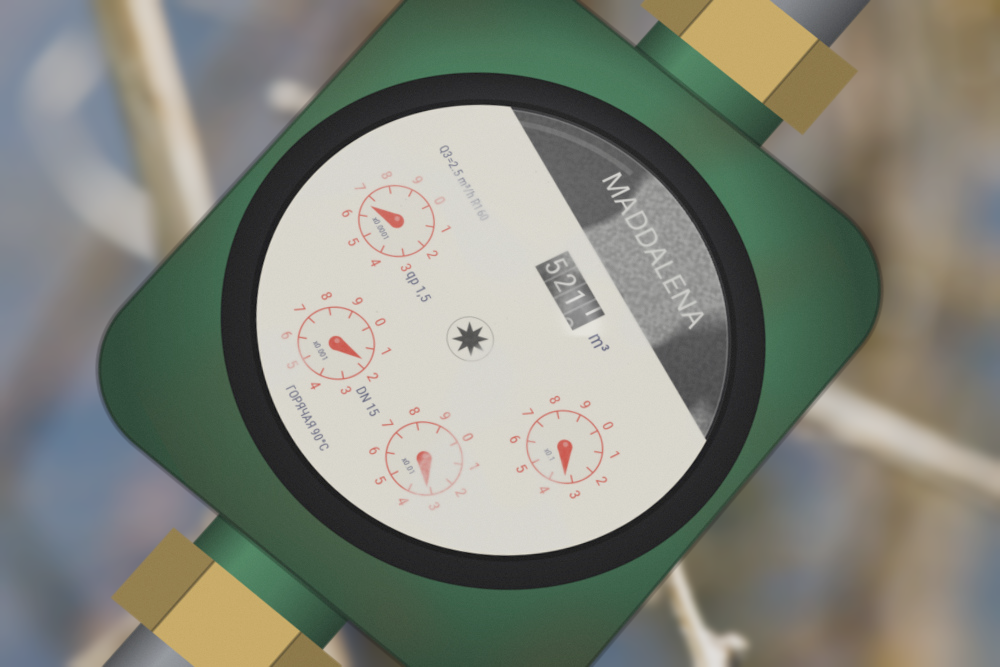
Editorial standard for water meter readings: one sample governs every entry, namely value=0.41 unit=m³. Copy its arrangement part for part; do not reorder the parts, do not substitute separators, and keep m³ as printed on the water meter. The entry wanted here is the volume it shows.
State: value=5211.3316 unit=m³
